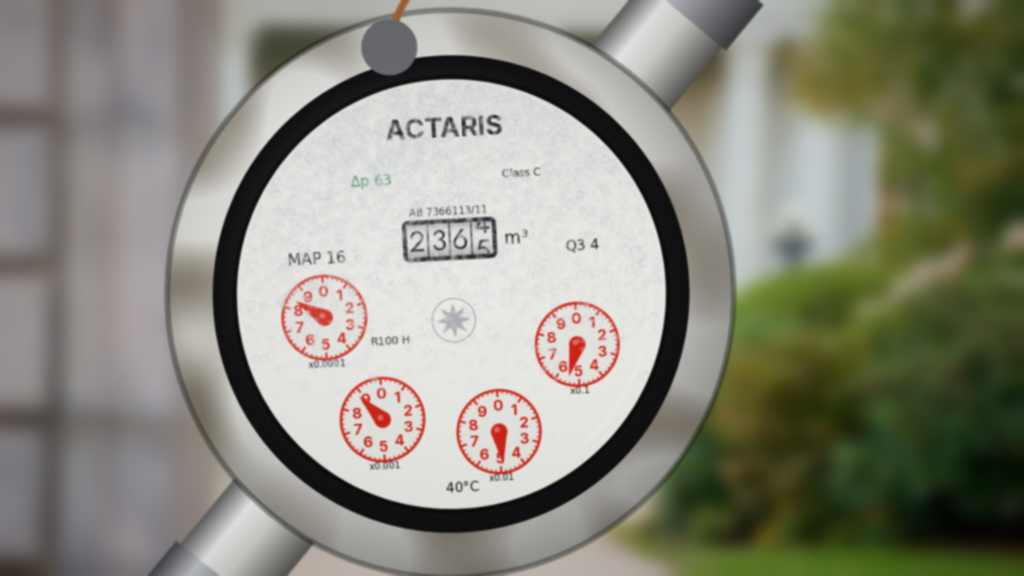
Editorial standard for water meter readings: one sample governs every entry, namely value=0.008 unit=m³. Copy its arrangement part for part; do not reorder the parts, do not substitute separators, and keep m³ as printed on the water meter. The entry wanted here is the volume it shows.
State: value=2364.5488 unit=m³
